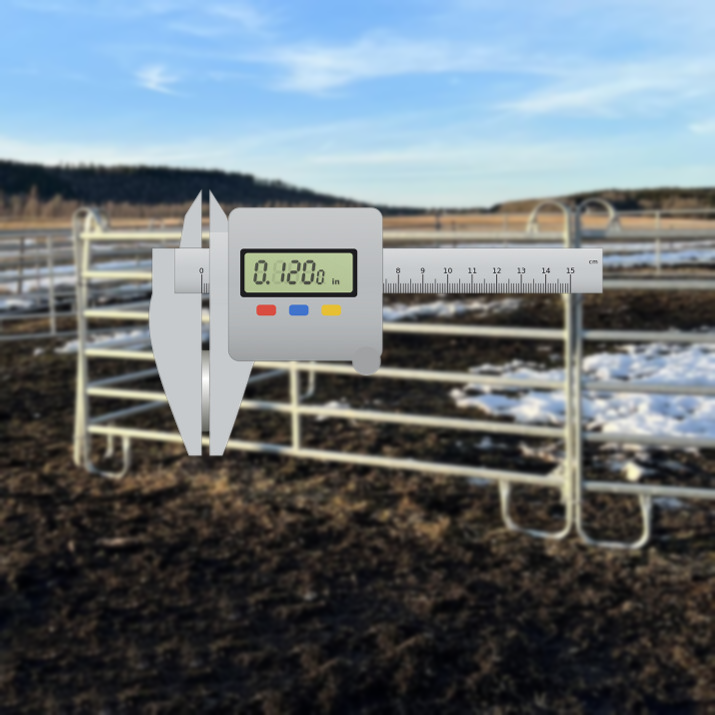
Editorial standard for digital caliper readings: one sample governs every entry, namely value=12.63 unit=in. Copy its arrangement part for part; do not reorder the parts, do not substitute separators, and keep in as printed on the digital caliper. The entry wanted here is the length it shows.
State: value=0.1200 unit=in
